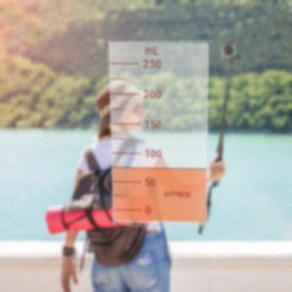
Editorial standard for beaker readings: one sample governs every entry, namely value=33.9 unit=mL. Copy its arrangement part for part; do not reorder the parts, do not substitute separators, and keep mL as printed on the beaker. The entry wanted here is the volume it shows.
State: value=75 unit=mL
